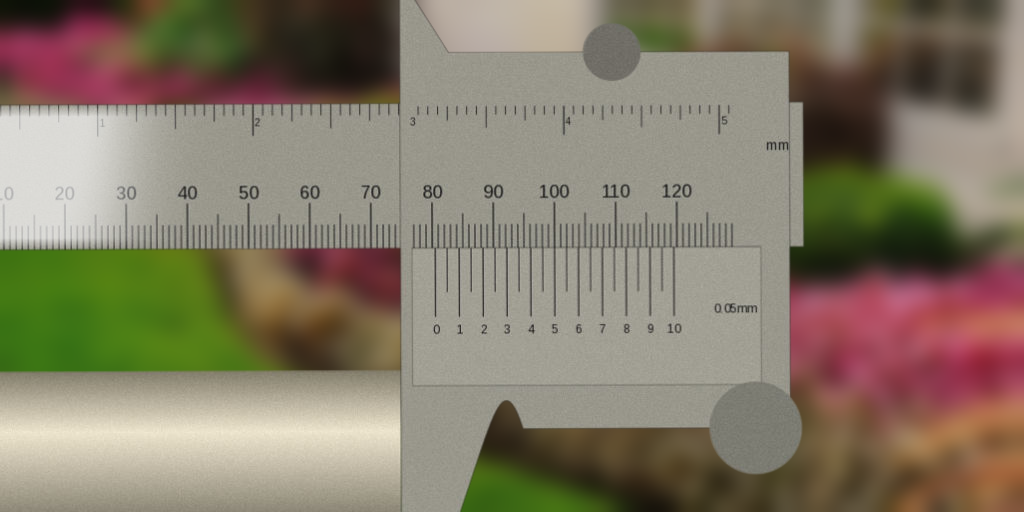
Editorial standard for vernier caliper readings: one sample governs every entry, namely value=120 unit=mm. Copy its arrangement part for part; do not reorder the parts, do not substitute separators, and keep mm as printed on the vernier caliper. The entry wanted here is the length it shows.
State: value=80.5 unit=mm
